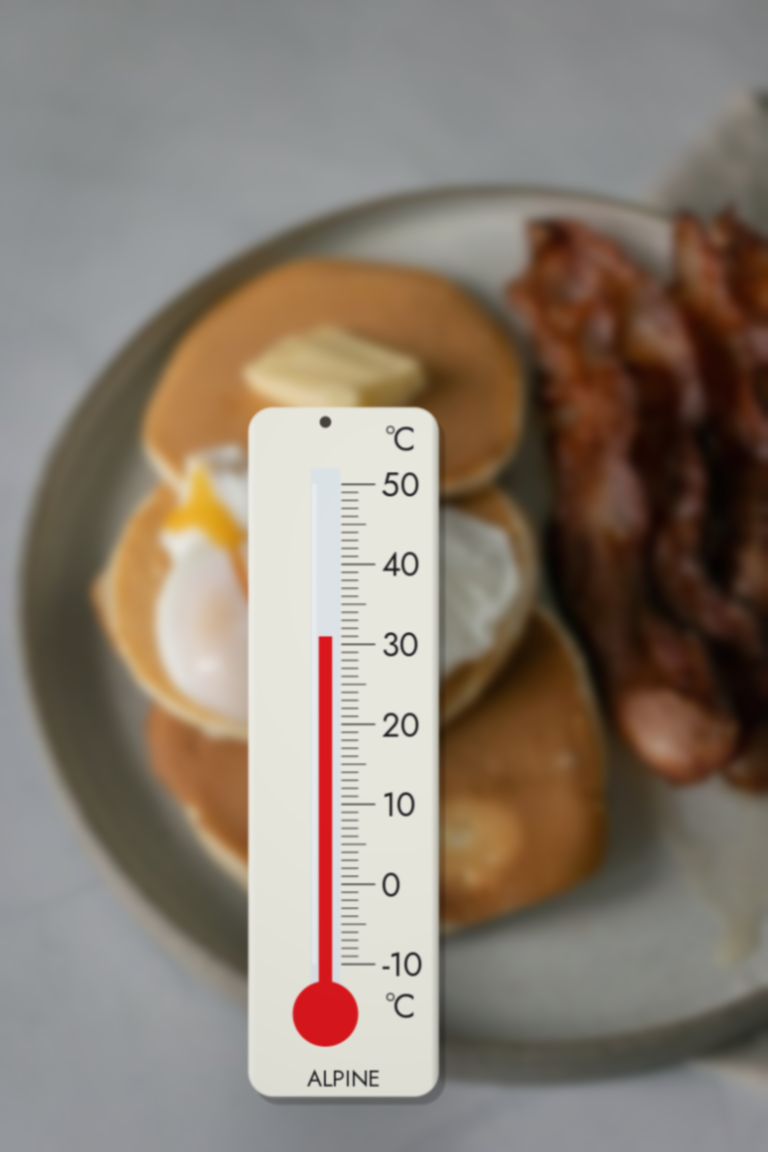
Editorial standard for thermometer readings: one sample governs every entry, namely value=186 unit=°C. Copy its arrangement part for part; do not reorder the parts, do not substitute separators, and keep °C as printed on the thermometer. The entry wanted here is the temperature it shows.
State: value=31 unit=°C
